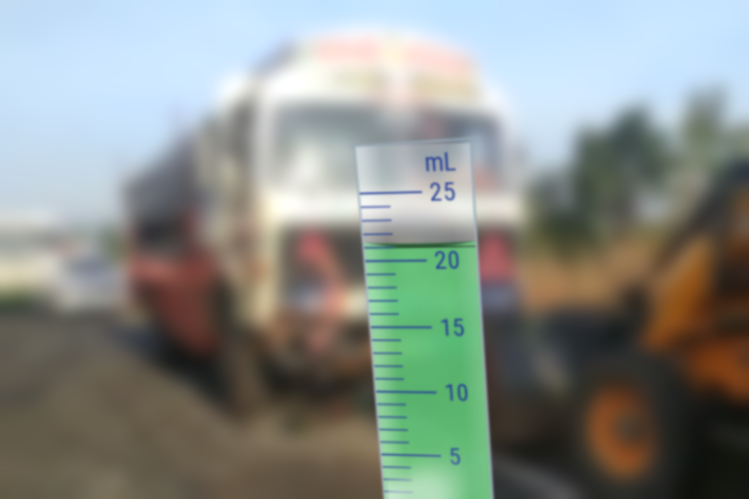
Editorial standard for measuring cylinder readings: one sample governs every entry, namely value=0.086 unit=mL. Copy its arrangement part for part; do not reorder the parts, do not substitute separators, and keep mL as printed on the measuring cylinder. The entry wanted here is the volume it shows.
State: value=21 unit=mL
